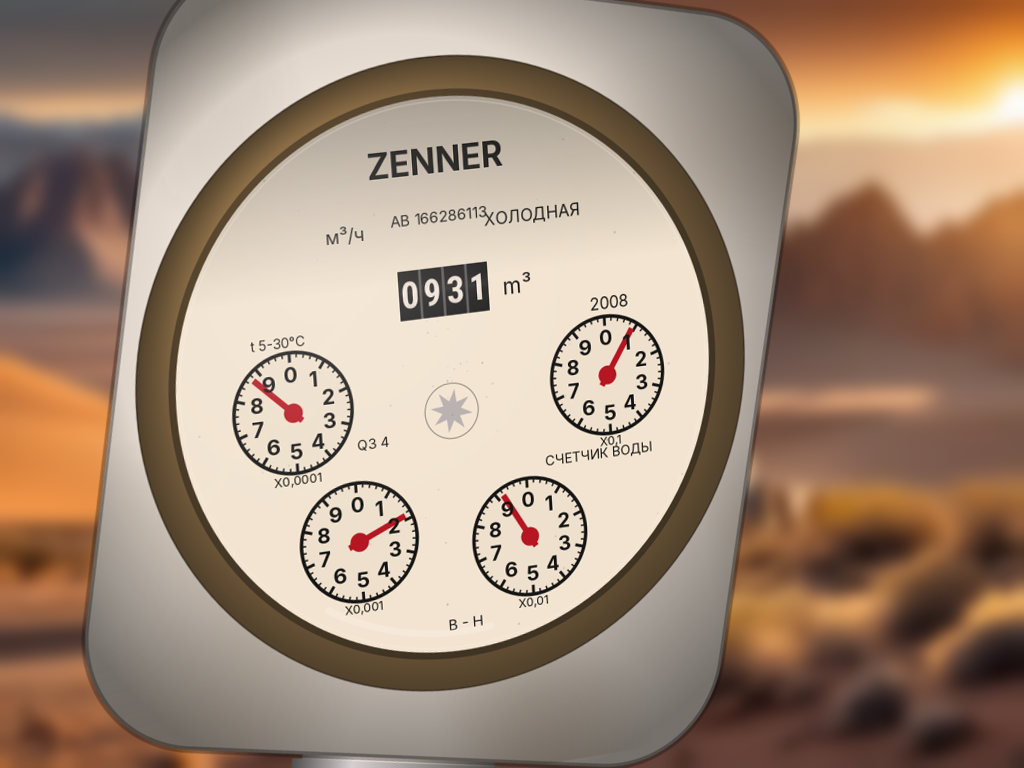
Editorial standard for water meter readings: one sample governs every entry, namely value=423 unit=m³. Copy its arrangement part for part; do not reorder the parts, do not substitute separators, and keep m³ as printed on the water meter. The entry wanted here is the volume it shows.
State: value=931.0918 unit=m³
